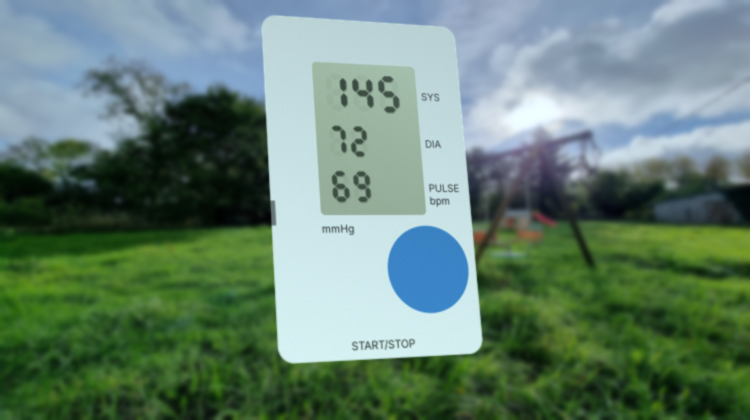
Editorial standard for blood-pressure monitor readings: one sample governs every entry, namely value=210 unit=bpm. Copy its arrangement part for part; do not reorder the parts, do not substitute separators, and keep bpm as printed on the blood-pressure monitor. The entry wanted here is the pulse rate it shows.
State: value=69 unit=bpm
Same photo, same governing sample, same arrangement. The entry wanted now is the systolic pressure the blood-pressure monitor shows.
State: value=145 unit=mmHg
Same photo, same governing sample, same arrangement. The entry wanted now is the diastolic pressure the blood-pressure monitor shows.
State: value=72 unit=mmHg
